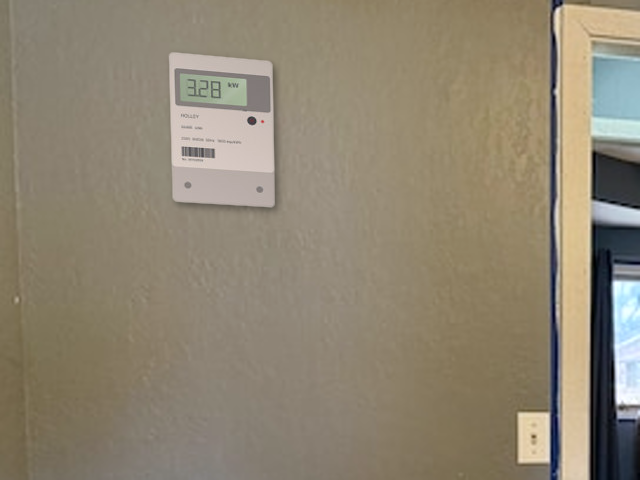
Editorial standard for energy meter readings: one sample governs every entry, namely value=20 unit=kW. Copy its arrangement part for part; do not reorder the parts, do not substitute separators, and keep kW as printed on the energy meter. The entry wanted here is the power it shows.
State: value=3.28 unit=kW
